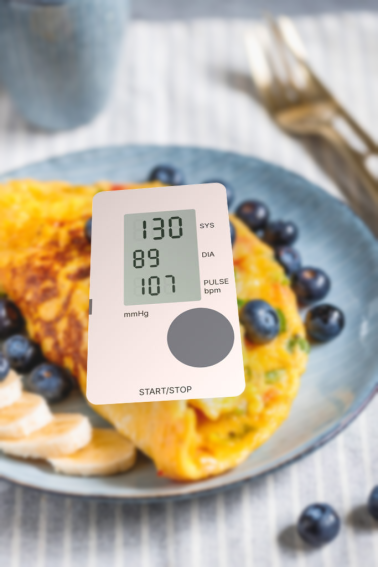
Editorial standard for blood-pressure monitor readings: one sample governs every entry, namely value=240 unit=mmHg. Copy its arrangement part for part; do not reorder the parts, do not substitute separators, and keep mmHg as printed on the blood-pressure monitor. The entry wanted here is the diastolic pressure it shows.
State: value=89 unit=mmHg
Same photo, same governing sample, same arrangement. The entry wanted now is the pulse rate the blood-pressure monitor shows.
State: value=107 unit=bpm
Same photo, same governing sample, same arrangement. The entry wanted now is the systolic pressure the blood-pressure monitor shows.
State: value=130 unit=mmHg
